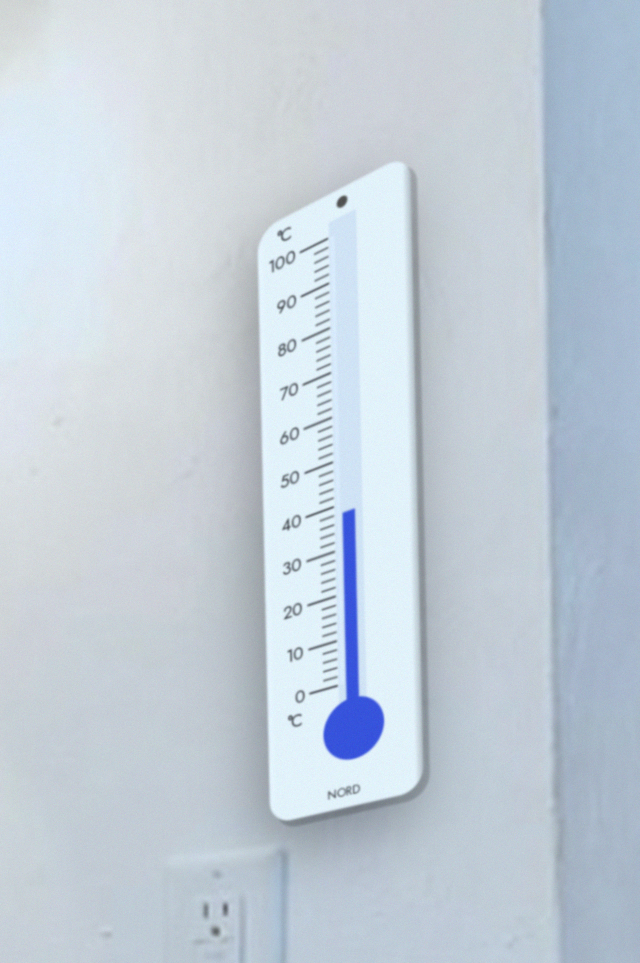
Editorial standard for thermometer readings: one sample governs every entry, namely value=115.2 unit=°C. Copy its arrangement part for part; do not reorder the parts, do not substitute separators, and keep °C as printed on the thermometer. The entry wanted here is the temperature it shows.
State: value=38 unit=°C
